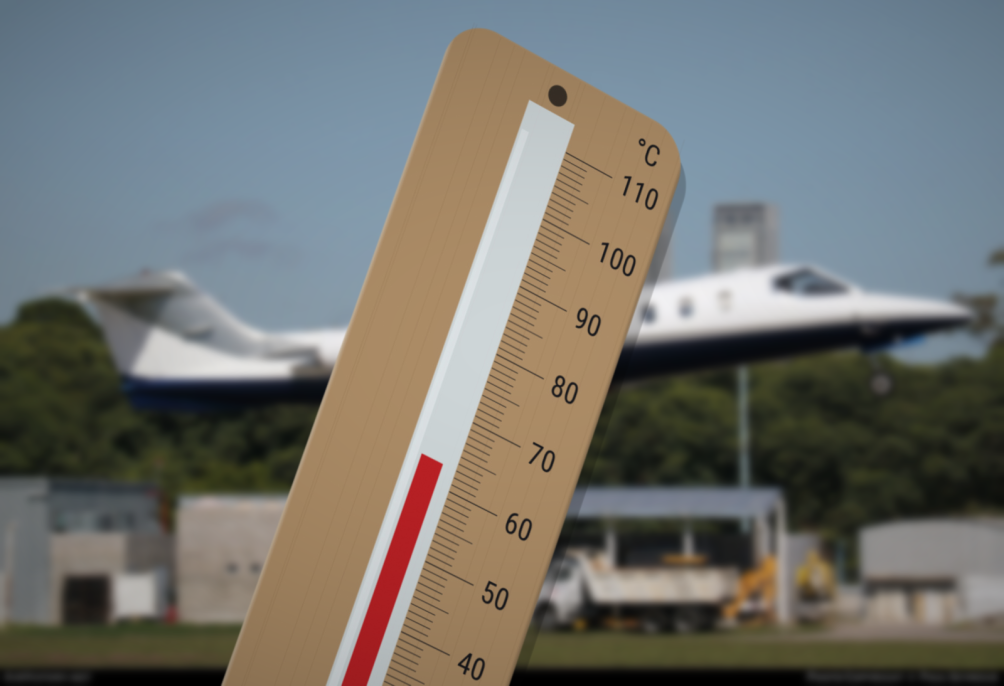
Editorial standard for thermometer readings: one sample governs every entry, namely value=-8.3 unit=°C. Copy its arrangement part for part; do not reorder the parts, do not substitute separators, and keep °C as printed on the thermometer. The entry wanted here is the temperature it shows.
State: value=63 unit=°C
